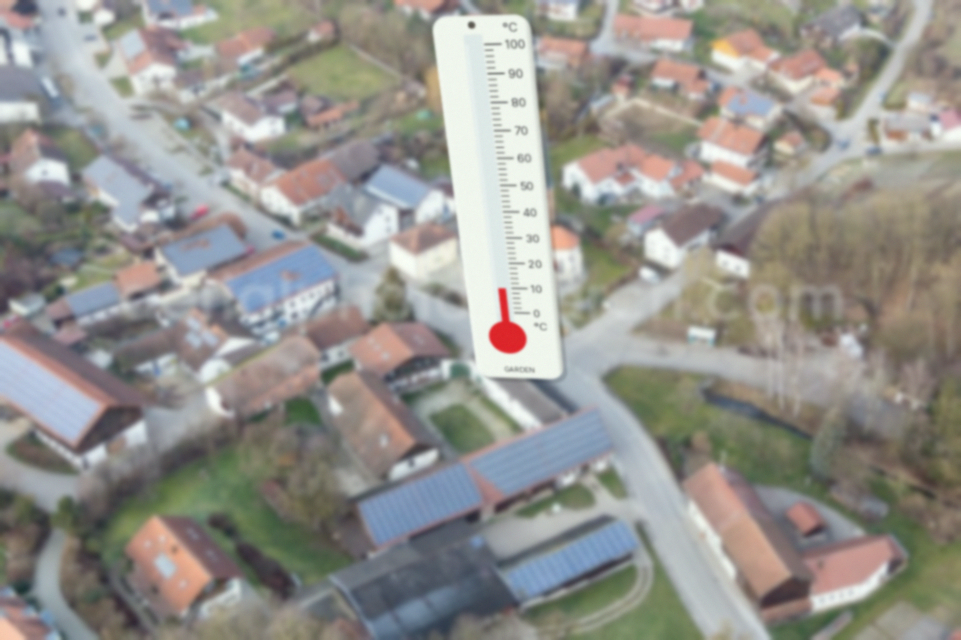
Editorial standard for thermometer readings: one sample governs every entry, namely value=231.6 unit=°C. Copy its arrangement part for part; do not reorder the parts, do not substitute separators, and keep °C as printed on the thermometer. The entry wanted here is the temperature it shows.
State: value=10 unit=°C
